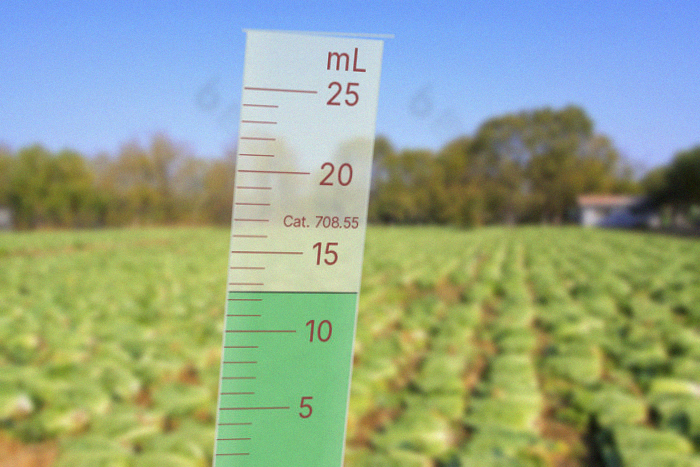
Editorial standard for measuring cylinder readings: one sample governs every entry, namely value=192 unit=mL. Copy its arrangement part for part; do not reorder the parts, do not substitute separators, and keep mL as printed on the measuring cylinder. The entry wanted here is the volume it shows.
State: value=12.5 unit=mL
